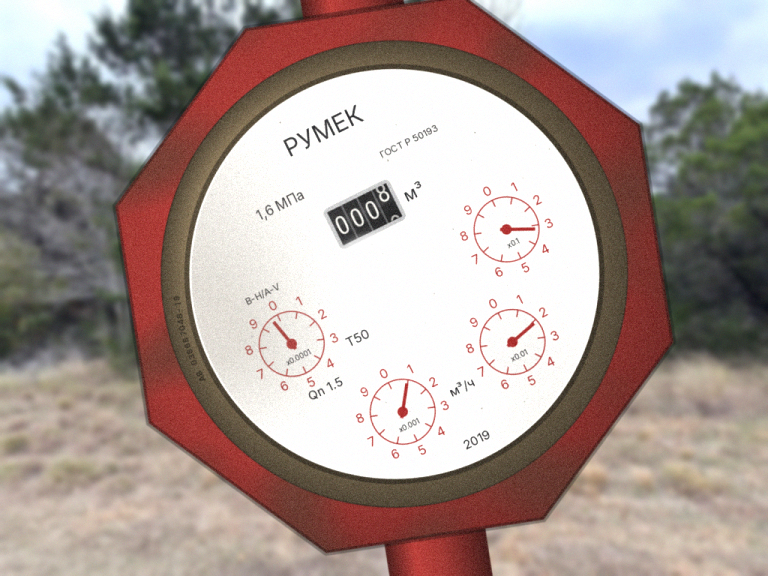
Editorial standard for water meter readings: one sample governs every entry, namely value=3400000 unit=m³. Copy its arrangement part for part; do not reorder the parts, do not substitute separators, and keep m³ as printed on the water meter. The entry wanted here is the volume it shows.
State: value=8.3209 unit=m³
